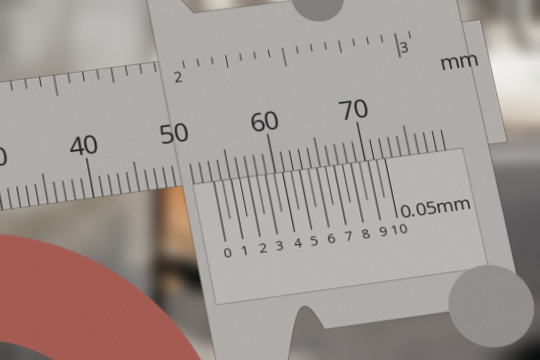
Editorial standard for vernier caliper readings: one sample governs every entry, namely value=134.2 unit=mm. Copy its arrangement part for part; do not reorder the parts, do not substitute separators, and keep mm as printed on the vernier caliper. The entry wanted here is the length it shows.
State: value=53.2 unit=mm
